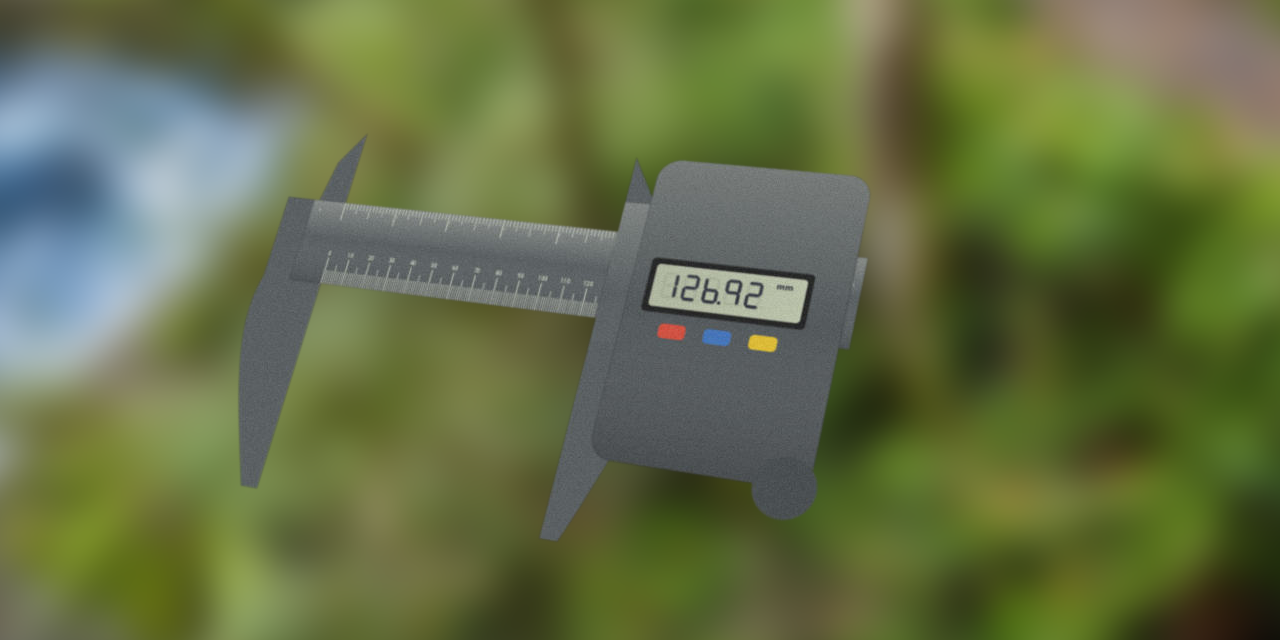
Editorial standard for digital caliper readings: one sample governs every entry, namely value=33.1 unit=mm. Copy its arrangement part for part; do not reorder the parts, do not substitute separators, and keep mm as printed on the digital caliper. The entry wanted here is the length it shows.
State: value=126.92 unit=mm
